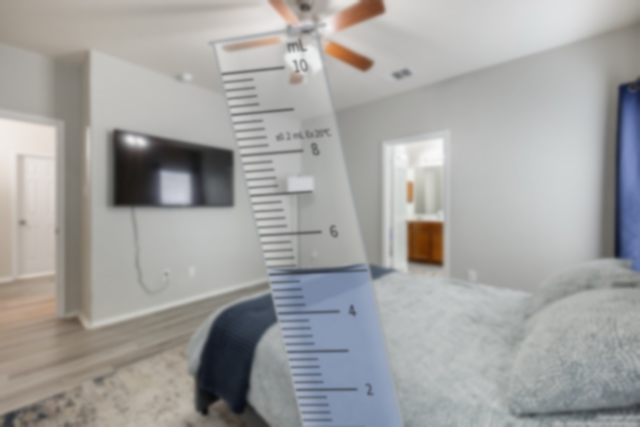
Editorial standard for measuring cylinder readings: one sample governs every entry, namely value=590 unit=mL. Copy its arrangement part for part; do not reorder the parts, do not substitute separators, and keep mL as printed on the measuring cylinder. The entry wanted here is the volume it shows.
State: value=5 unit=mL
